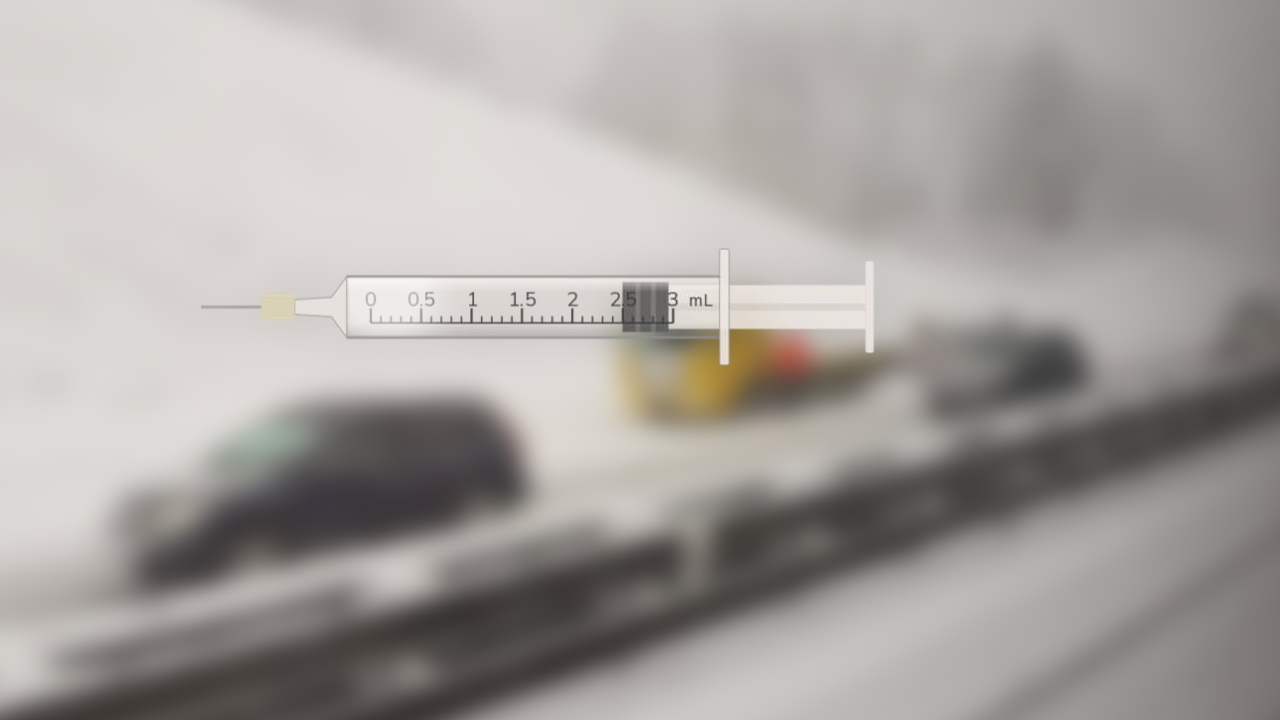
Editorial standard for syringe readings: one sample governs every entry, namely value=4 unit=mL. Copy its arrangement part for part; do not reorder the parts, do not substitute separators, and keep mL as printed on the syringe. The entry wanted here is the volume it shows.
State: value=2.5 unit=mL
